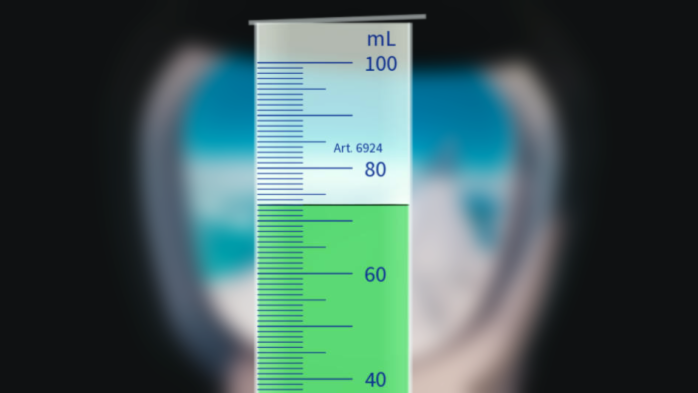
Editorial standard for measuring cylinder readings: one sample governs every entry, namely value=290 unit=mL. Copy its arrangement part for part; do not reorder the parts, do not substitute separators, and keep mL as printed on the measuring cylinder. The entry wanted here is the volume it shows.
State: value=73 unit=mL
